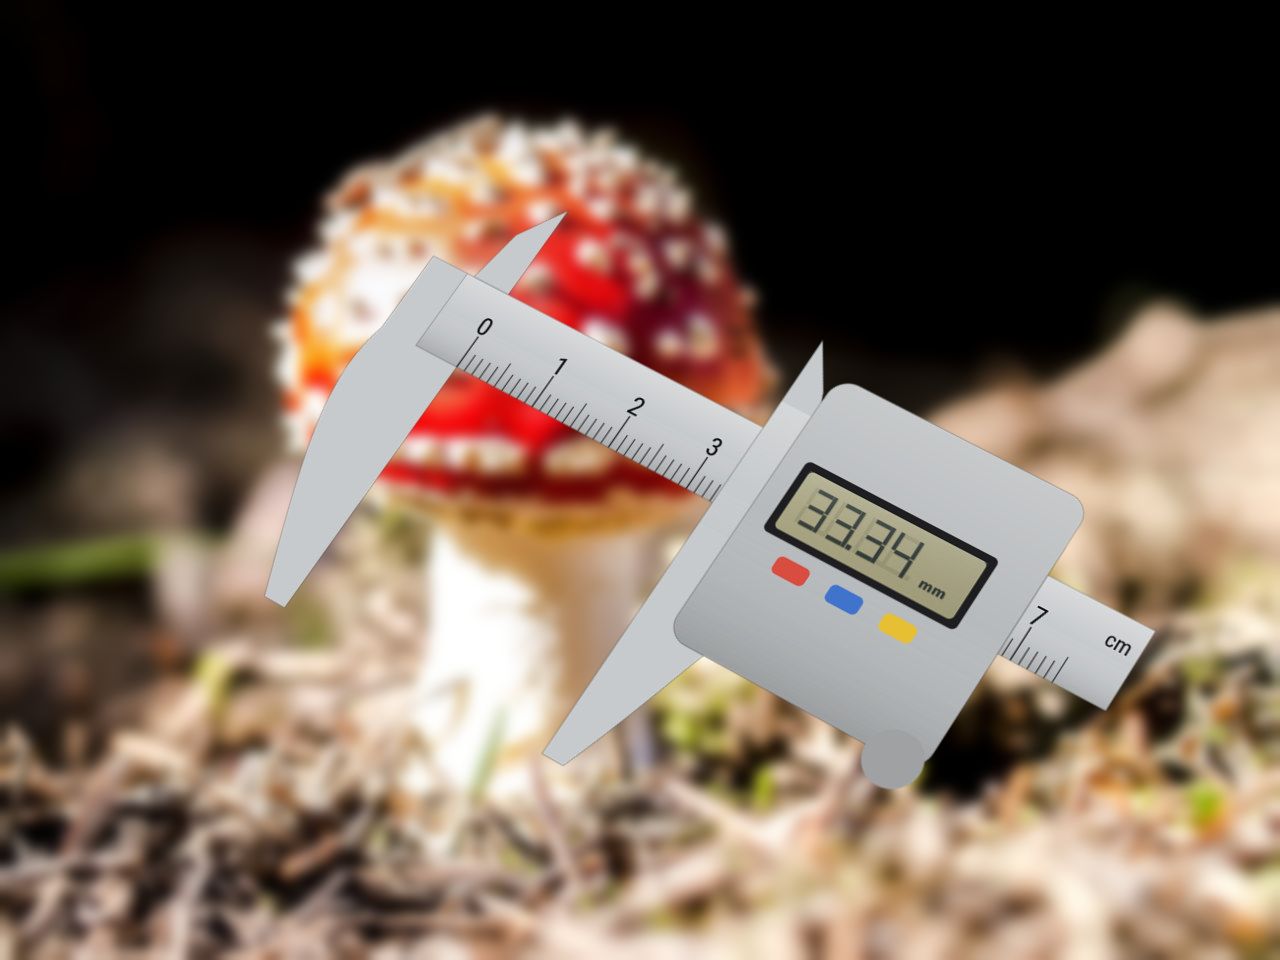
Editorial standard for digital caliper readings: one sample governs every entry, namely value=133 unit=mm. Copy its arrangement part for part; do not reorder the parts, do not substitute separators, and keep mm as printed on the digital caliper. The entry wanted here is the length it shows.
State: value=33.34 unit=mm
